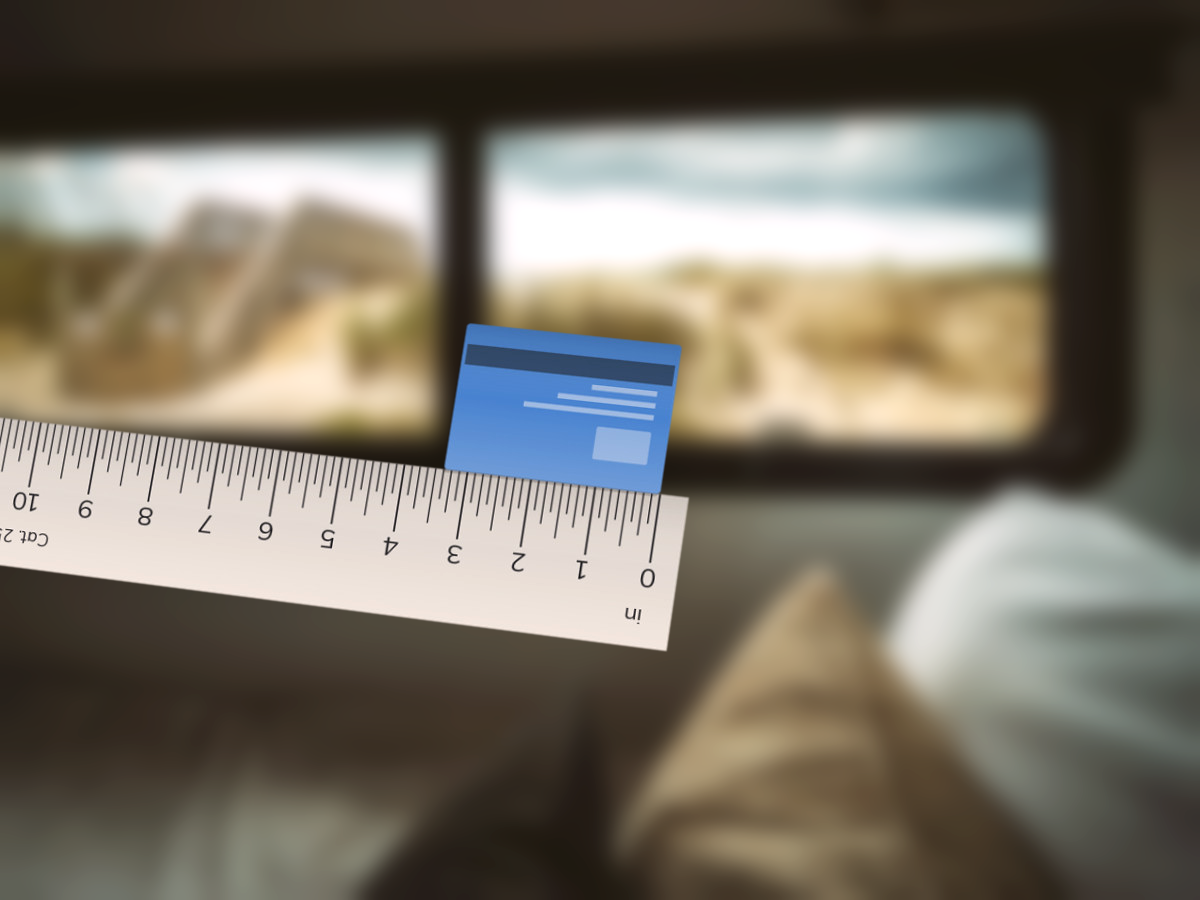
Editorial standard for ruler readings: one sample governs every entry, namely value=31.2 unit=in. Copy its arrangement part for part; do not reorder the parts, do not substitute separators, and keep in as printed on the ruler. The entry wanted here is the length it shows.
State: value=3.375 unit=in
